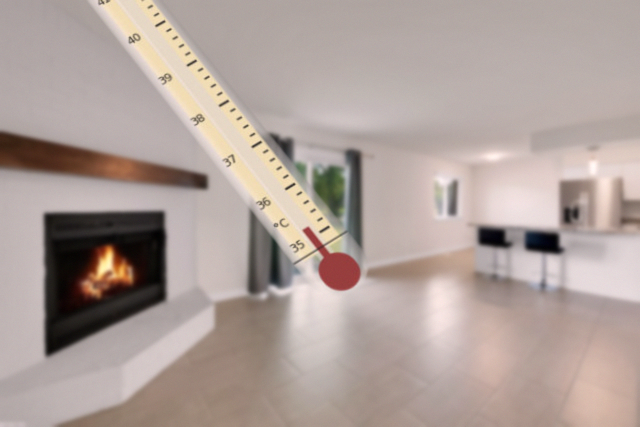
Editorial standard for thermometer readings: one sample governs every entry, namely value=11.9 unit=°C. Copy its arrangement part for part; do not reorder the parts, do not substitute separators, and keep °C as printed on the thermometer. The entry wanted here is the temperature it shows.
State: value=35.2 unit=°C
